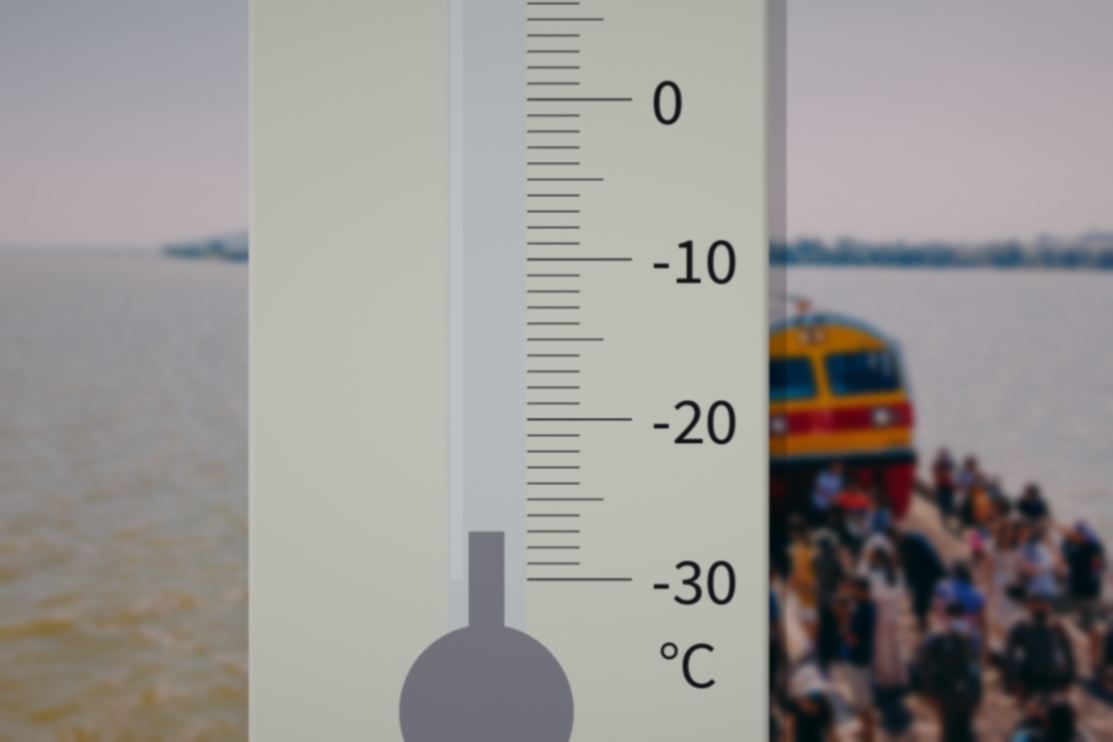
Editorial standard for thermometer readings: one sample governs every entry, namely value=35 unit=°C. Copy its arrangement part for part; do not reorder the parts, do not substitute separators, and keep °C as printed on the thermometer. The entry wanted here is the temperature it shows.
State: value=-27 unit=°C
